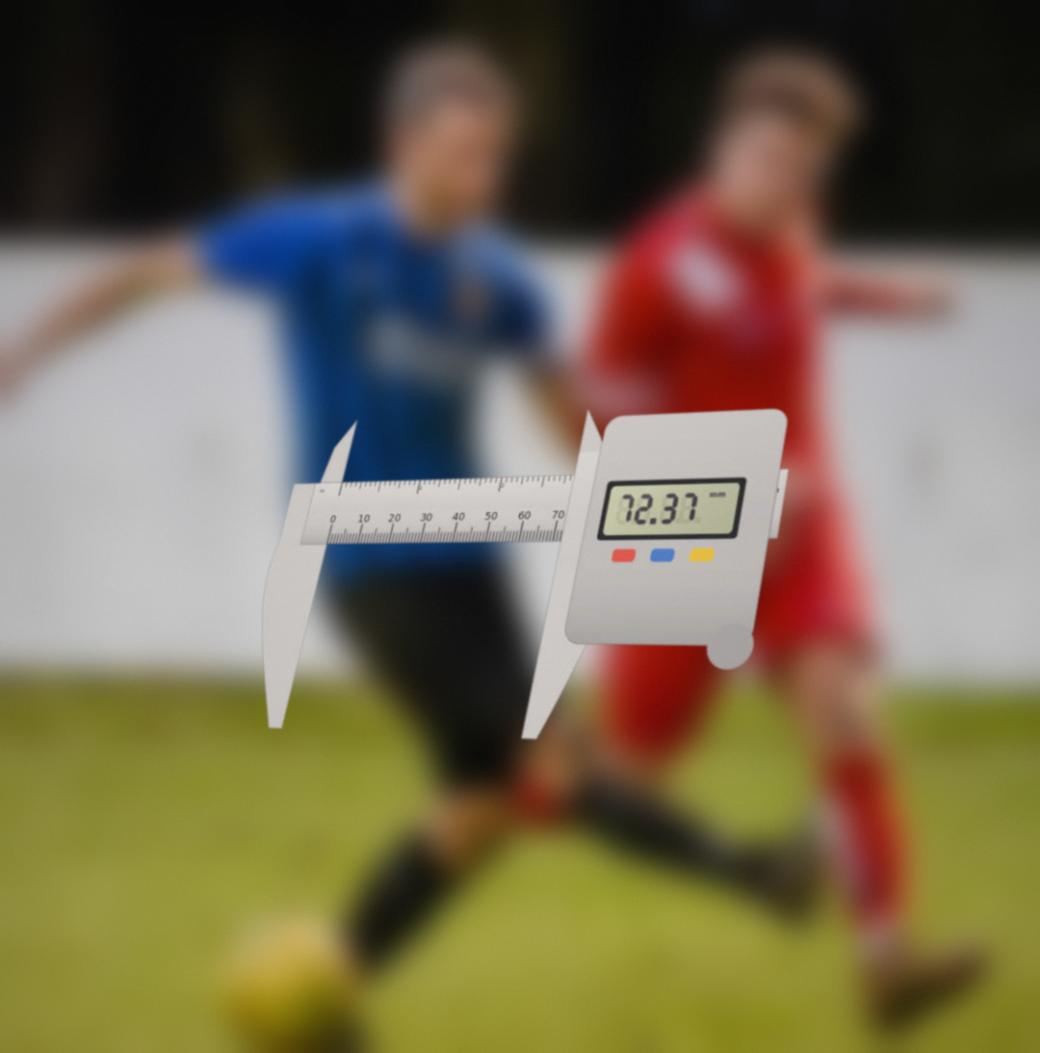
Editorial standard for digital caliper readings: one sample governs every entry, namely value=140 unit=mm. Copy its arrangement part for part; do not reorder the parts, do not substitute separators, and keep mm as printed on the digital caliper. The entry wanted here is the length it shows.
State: value=72.37 unit=mm
